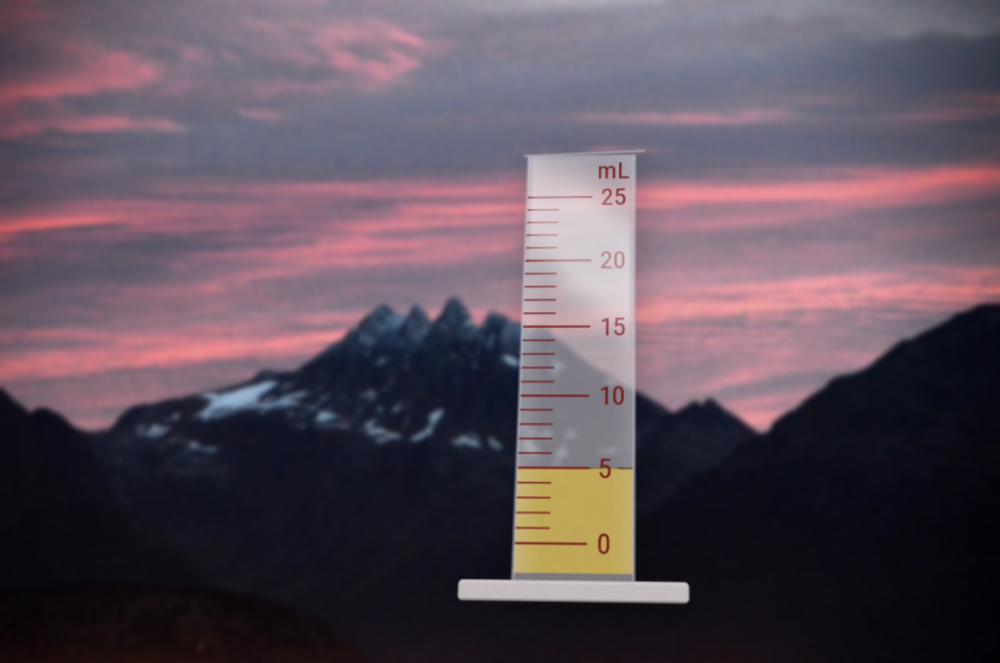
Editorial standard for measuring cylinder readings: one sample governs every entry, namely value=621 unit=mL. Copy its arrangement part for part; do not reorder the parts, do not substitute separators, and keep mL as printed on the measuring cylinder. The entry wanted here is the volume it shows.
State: value=5 unit=mL
